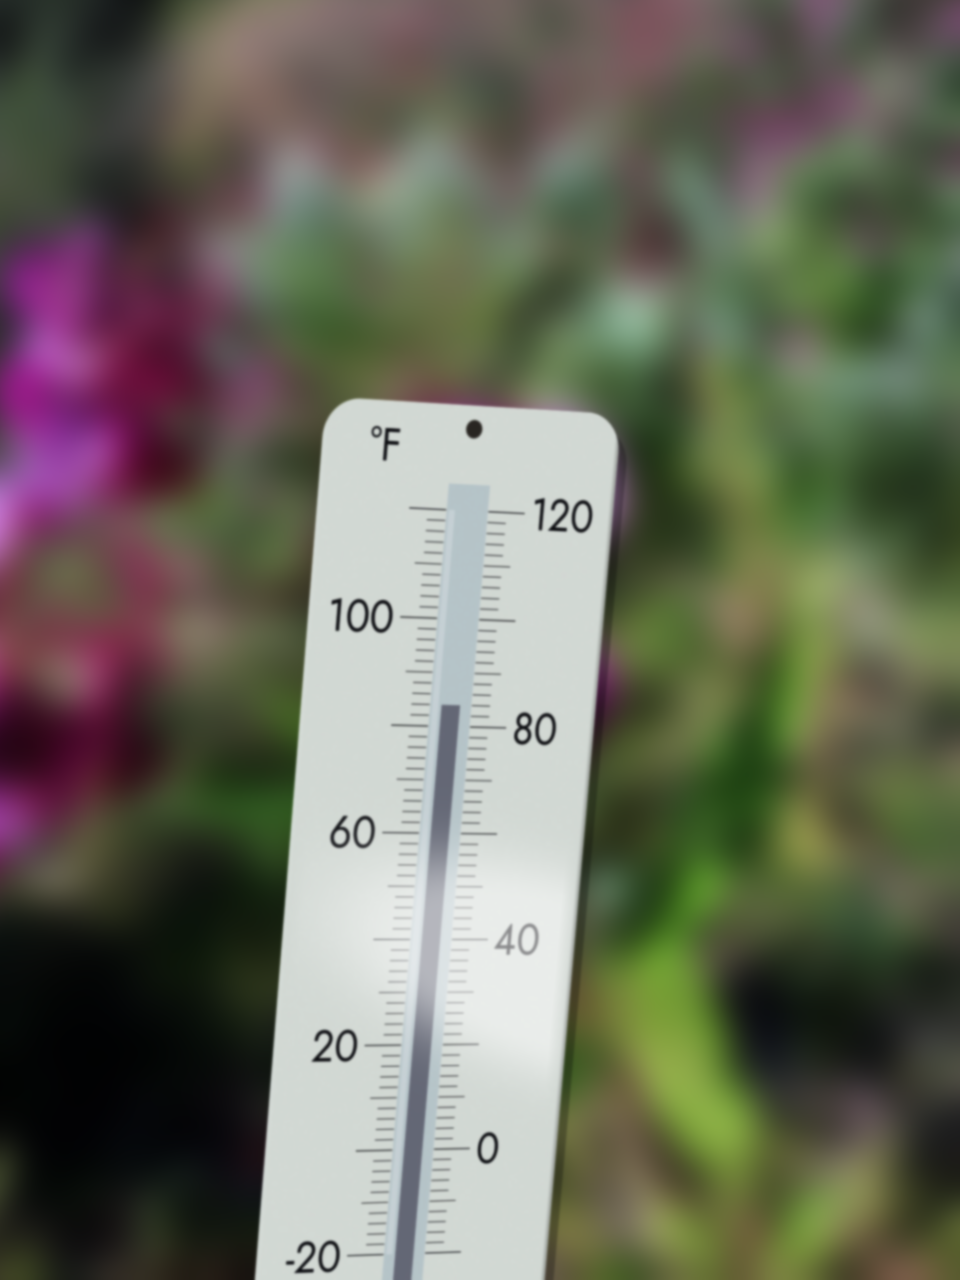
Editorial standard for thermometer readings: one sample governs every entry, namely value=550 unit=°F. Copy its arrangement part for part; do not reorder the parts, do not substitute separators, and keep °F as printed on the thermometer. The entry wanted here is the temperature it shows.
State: value=84 unit=°F
